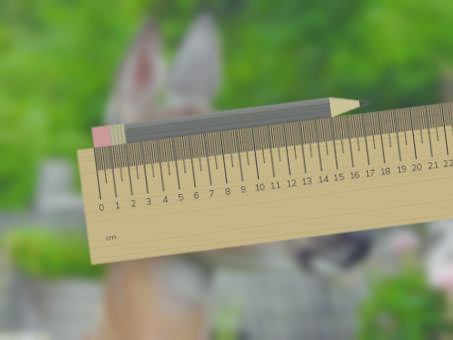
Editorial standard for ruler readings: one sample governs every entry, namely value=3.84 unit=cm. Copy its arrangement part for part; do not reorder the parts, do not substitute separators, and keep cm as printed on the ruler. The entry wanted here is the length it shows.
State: value=17.5 unit=cm
